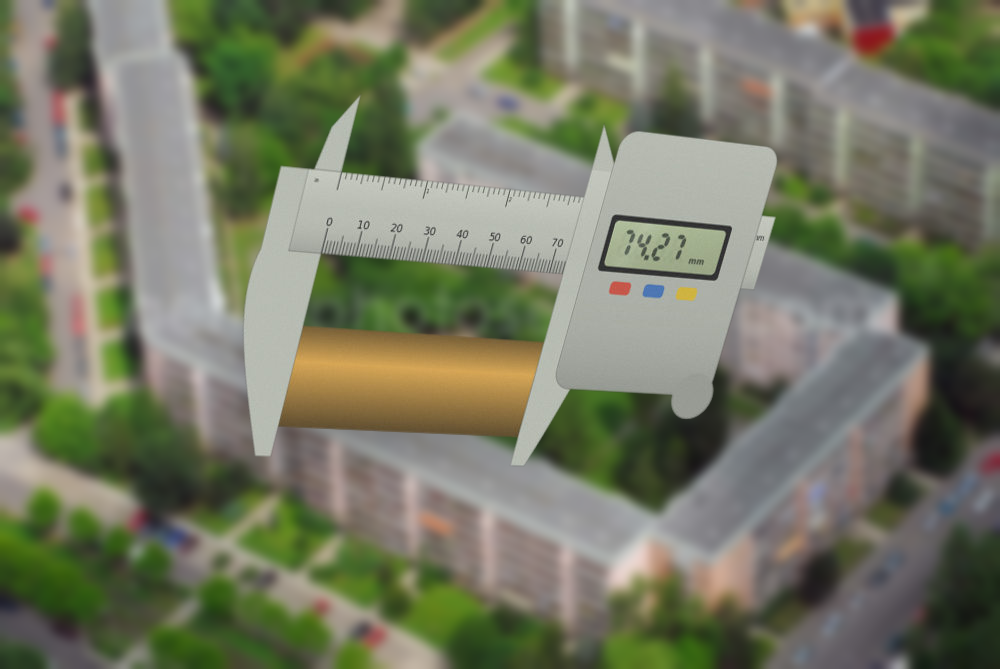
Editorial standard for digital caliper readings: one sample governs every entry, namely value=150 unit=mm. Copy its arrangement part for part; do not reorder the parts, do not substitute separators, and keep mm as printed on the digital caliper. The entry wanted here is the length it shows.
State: value=74.27 unit=mm
